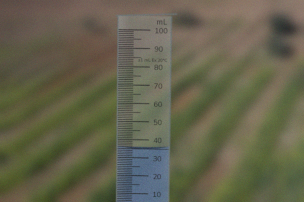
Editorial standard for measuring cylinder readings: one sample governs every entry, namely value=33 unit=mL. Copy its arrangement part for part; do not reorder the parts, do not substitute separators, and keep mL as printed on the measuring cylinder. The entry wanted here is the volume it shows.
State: value=35 unit=mL
